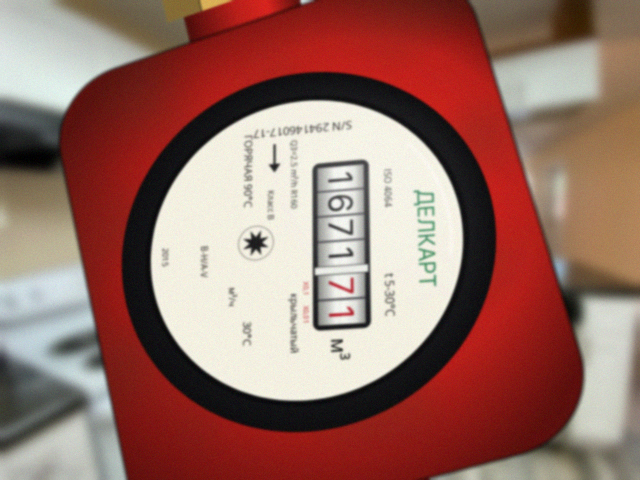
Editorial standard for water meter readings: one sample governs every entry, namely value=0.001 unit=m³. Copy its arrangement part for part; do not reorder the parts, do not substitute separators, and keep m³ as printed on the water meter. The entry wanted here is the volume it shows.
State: value=1671.71 unit=m³
